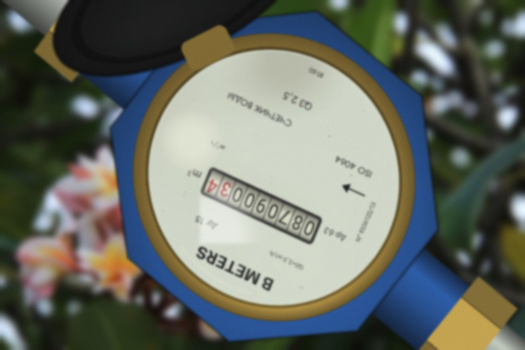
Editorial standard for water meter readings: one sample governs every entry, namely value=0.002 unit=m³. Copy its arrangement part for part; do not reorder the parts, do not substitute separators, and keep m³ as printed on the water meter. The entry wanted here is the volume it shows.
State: value=870900.34 unit=m³
